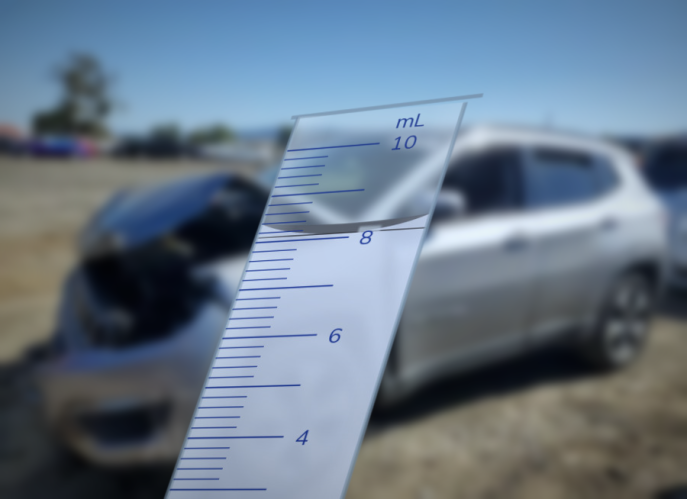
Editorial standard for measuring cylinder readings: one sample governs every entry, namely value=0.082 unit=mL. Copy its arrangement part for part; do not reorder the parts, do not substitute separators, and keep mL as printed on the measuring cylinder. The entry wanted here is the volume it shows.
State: value=8.1 unit=mL
